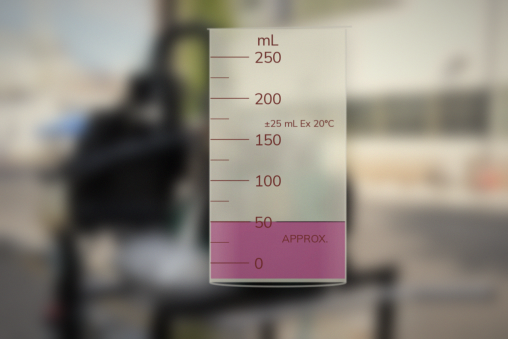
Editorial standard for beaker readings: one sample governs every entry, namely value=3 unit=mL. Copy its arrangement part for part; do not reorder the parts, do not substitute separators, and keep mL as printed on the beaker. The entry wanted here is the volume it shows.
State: value=50 unit=mL
